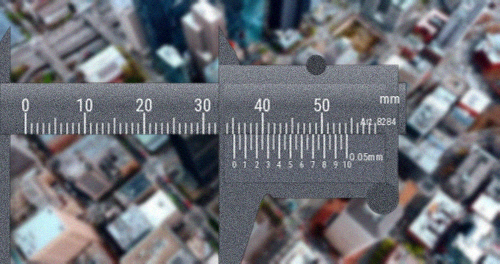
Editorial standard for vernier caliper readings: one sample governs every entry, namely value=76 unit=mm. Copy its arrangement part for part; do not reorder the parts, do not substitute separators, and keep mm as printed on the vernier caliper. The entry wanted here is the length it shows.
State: value=35.2 unit=mm
